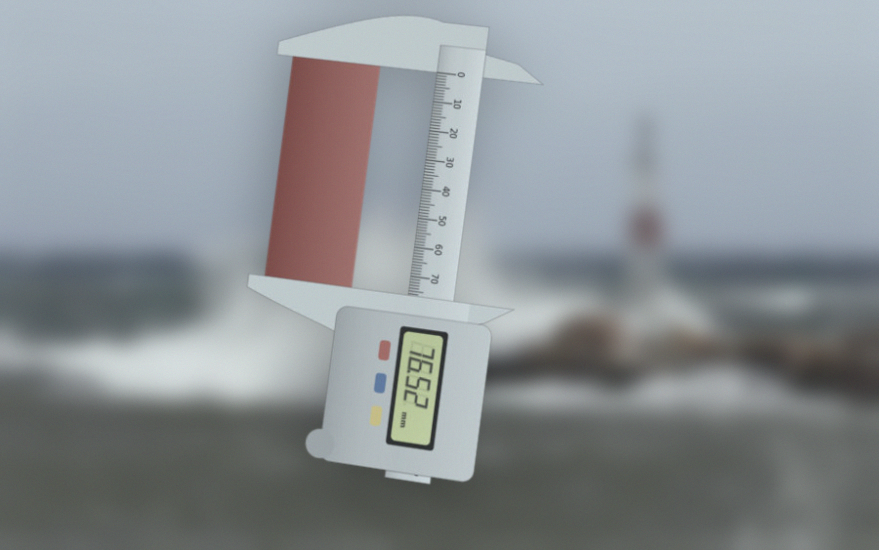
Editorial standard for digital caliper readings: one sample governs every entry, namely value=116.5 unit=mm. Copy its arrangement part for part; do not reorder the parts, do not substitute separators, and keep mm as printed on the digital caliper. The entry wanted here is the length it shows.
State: value=76.52 unit=mm
